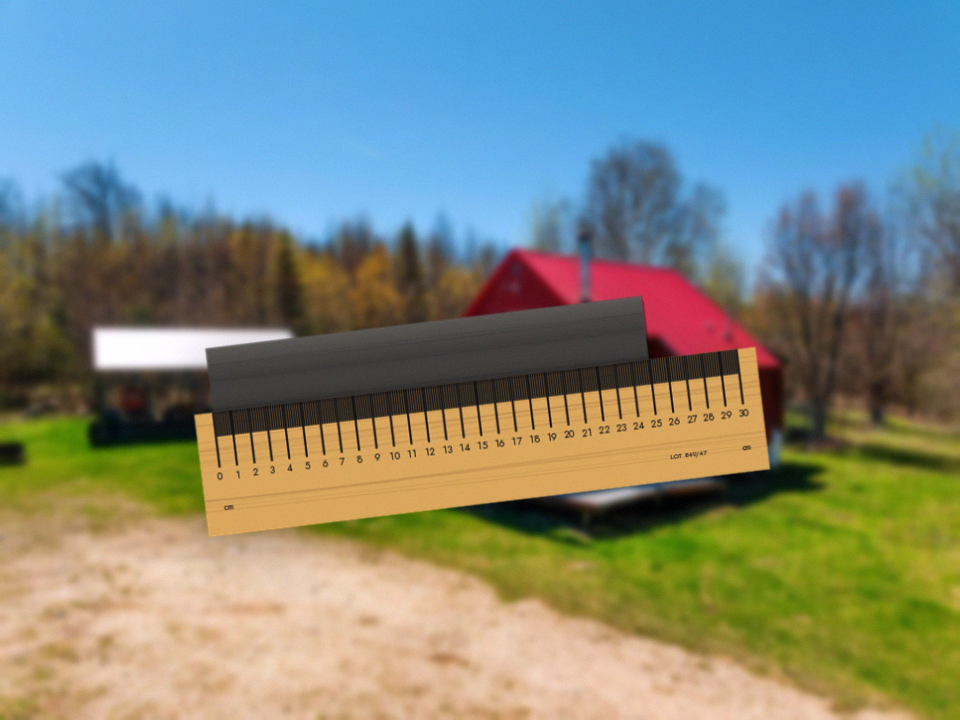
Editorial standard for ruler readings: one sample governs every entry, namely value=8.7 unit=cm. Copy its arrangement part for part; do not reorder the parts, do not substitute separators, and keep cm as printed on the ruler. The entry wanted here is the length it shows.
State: value=25 unit=cm
